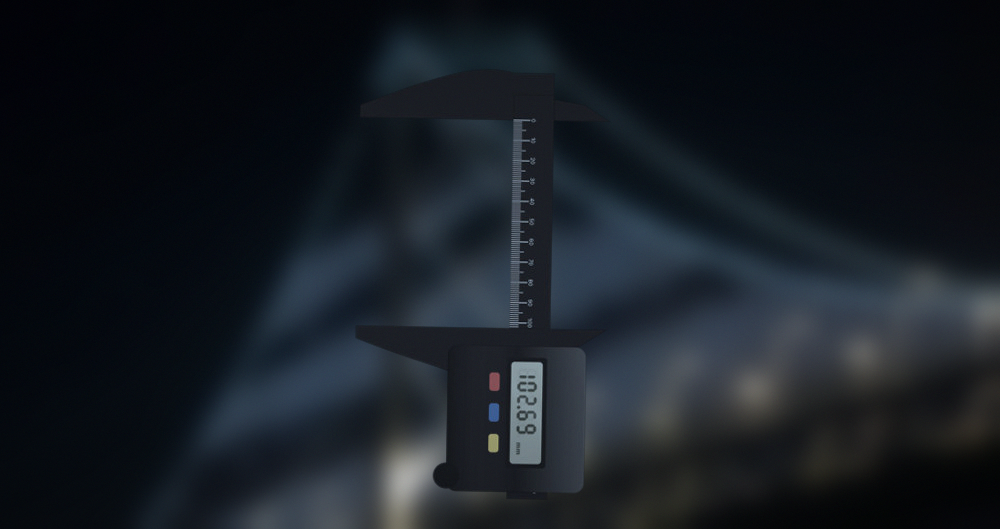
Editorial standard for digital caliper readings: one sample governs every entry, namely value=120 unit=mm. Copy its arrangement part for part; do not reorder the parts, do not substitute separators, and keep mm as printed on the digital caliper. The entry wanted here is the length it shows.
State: value=102.69 unit=mm
